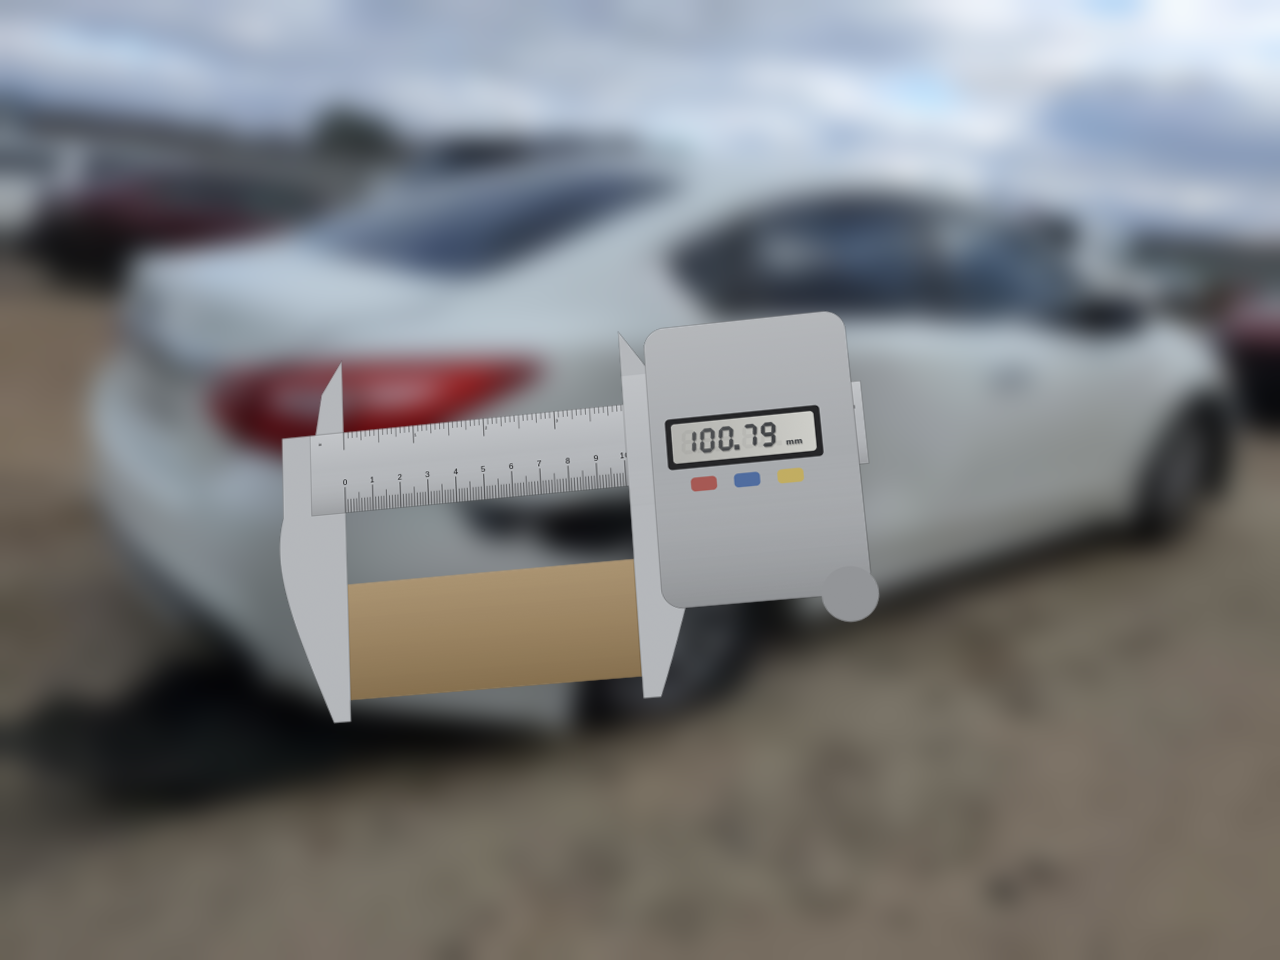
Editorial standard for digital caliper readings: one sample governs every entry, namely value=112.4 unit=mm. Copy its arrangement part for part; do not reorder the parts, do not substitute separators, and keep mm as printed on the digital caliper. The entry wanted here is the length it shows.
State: value=100.79 unit=mm
